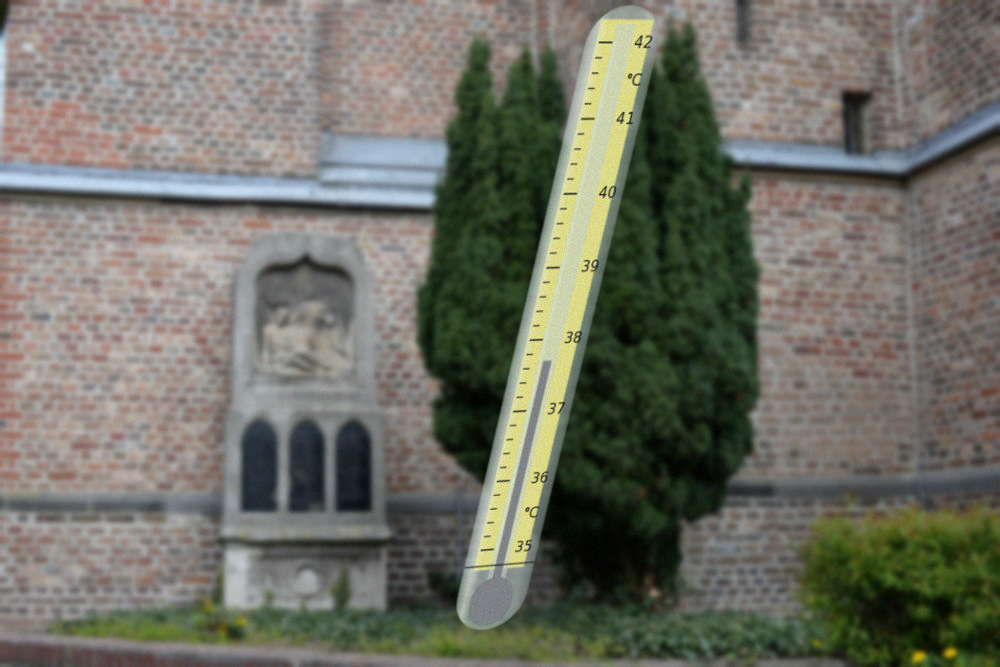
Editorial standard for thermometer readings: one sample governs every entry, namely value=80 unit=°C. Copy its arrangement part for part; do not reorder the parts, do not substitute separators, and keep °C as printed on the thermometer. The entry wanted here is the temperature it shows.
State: value=37.7 unit=°C
